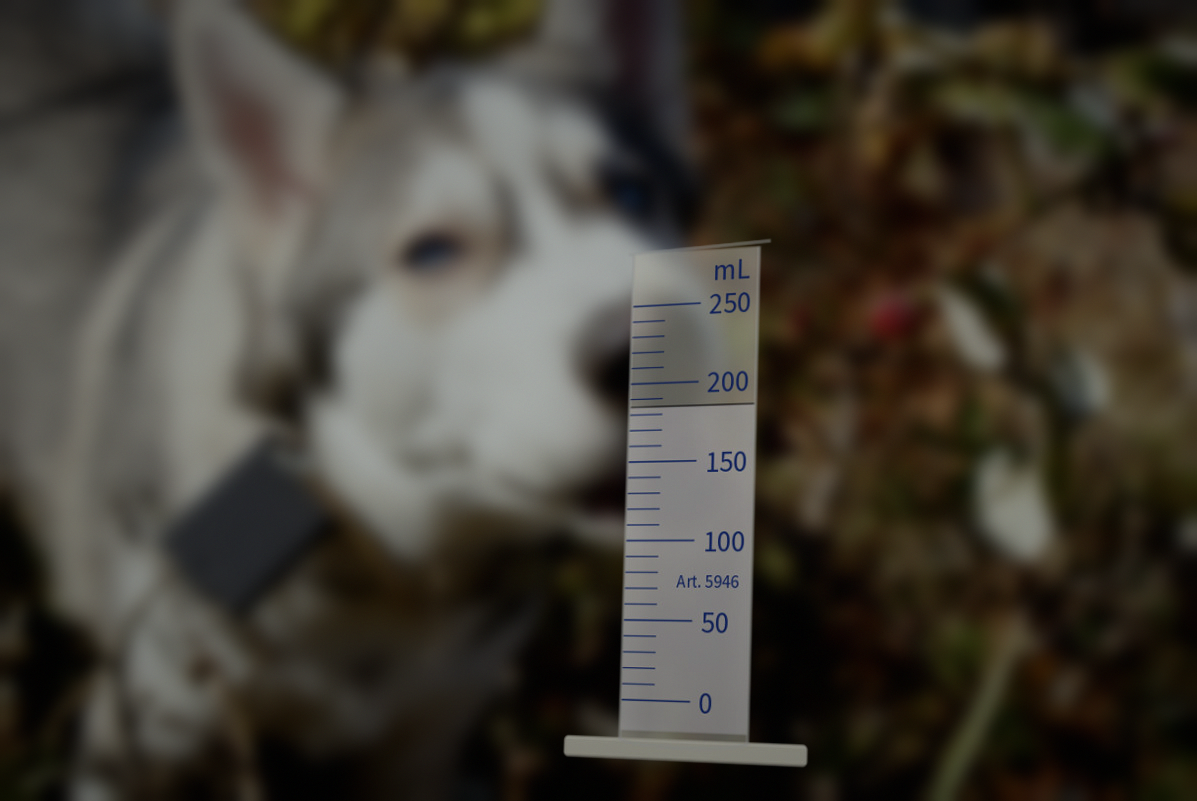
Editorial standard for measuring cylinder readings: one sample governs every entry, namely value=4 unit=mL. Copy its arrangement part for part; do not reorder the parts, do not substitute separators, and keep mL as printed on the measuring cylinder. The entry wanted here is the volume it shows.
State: value=185 unit=mL
